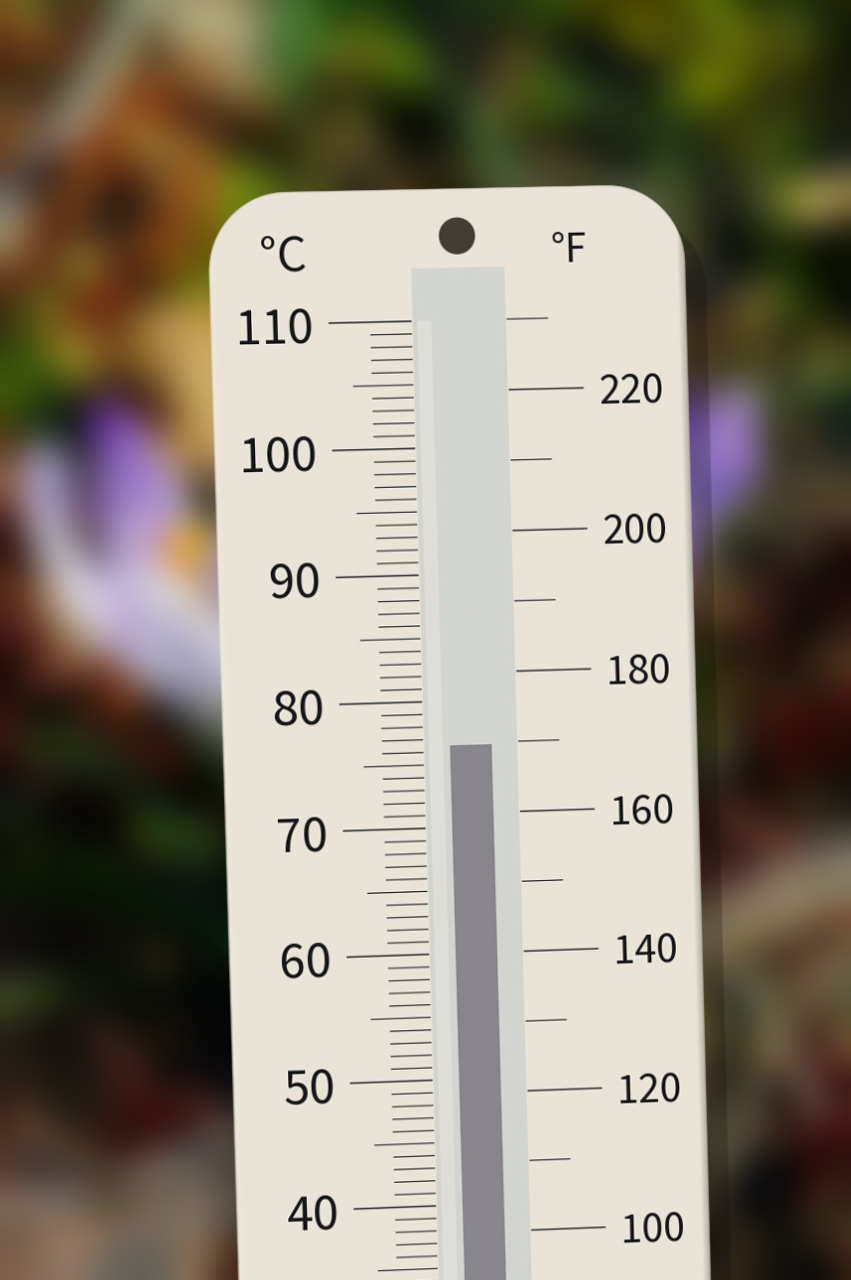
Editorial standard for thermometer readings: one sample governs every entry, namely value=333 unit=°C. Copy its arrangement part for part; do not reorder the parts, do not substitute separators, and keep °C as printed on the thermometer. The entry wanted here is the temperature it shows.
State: value=76.5 unit=°C
